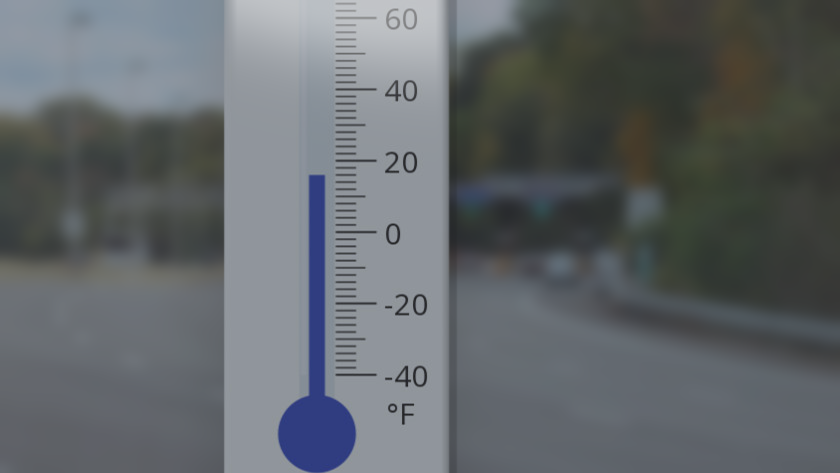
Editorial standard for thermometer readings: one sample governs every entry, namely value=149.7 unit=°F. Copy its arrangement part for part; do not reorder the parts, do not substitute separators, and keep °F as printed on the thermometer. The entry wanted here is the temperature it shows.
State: value=16 unit=°F
